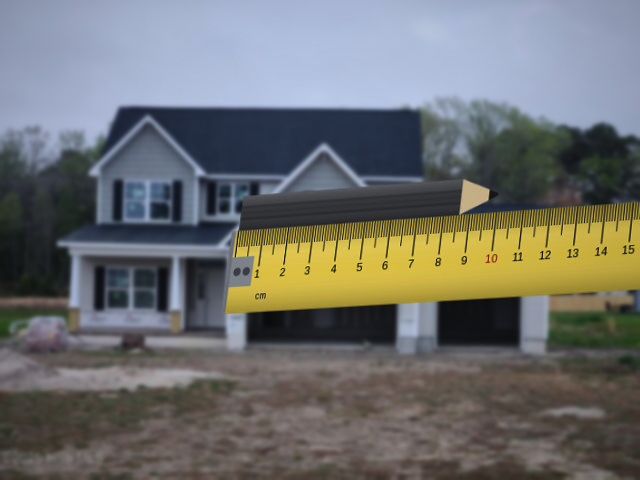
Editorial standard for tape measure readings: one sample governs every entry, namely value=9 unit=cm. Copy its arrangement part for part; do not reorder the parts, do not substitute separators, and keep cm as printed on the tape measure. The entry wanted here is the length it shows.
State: value=10 unit=cm
